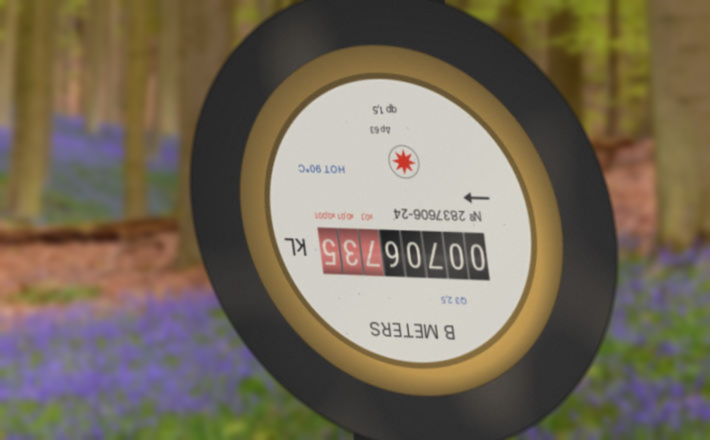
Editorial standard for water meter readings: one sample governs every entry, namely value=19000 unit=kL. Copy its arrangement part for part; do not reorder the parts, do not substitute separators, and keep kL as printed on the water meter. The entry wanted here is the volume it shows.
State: value=706.735 unit=kL
